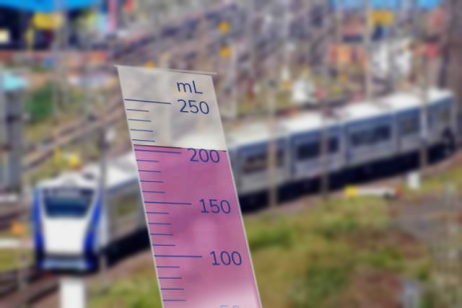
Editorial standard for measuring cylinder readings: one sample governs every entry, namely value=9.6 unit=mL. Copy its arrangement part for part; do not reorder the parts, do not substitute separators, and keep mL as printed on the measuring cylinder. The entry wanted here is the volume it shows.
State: value=205 unit=mL
